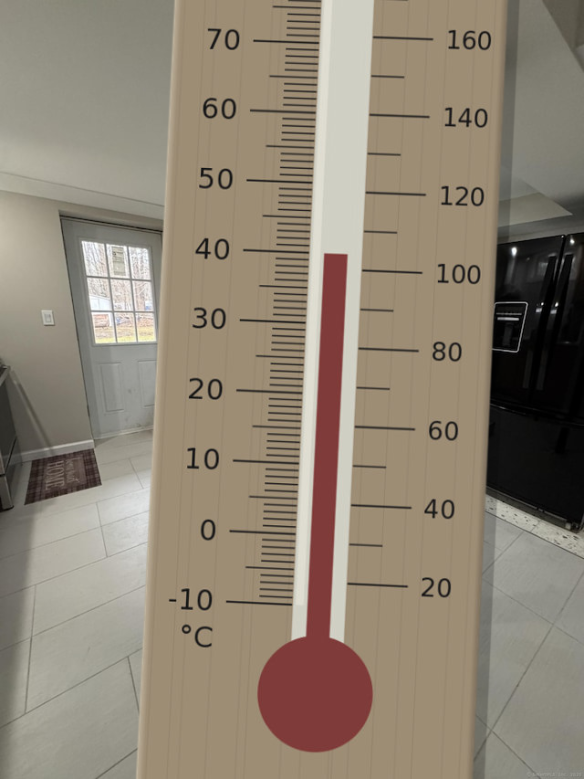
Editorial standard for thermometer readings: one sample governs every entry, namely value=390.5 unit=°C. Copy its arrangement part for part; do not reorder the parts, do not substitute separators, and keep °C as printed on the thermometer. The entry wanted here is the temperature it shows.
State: value=40 unit=°C
